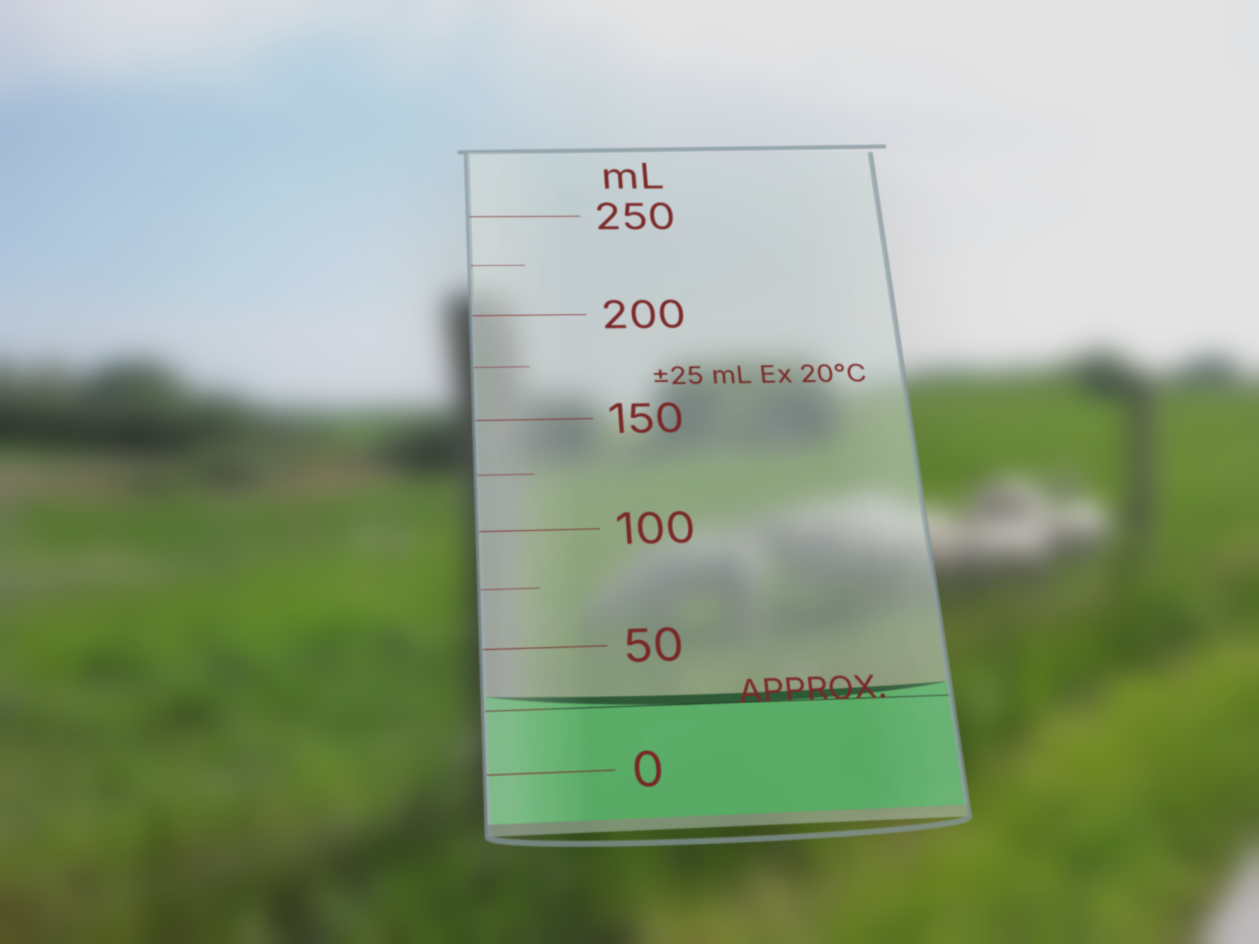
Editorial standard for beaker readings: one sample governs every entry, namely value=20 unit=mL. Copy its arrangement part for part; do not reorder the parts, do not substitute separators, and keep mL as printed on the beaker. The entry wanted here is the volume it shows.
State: value=25 unit=mL
